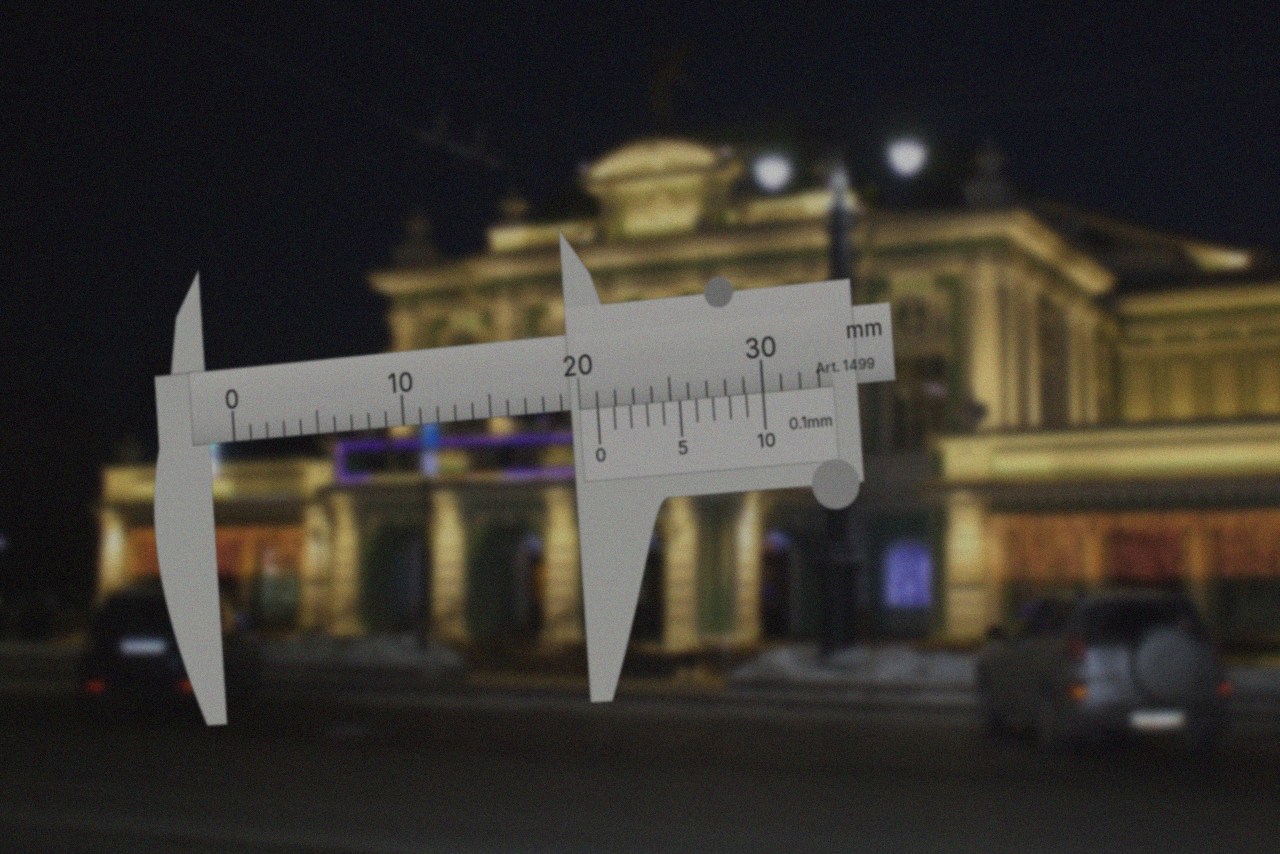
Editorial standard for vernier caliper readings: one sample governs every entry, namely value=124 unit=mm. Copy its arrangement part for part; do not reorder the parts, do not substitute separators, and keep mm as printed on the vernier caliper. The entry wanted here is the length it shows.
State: value=21.0 unit=mm
